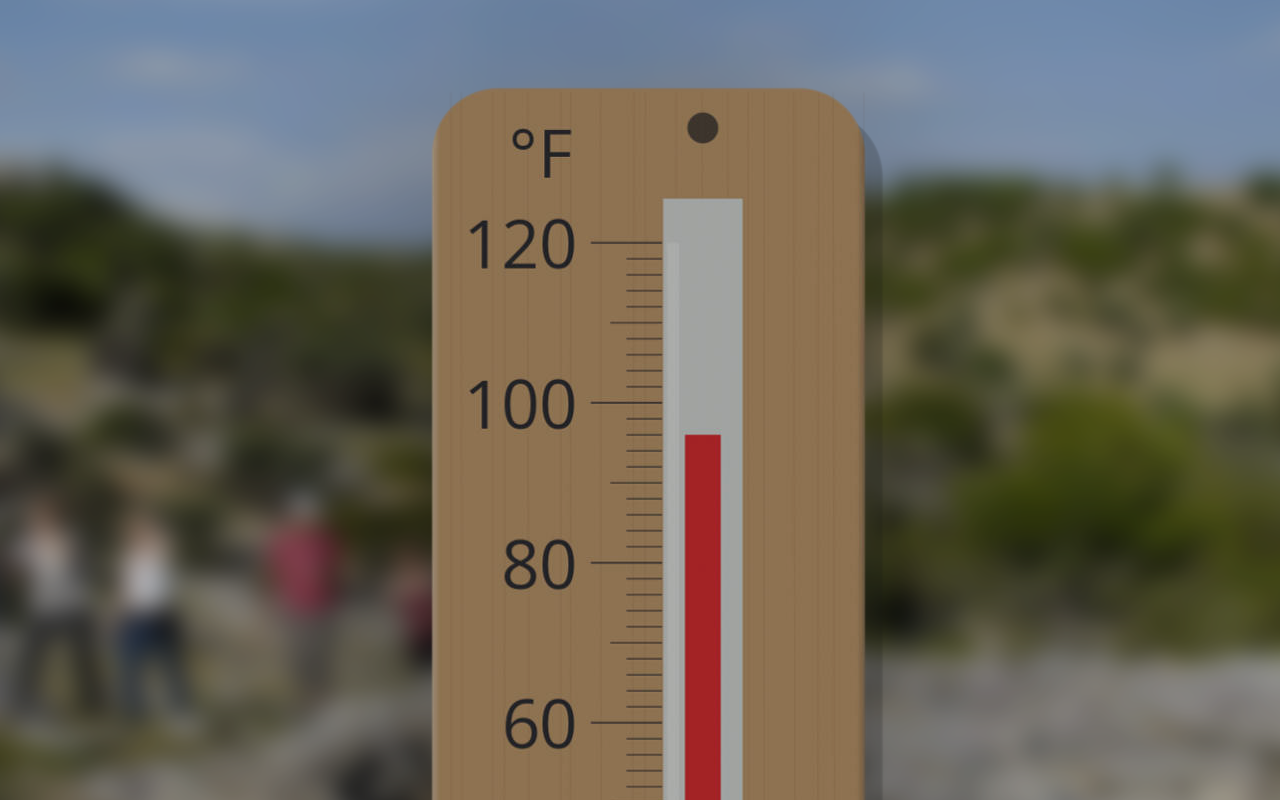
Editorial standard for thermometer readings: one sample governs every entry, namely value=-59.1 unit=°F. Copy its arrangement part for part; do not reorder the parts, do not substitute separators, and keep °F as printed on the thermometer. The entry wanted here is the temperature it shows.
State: value=96 unit=°F
